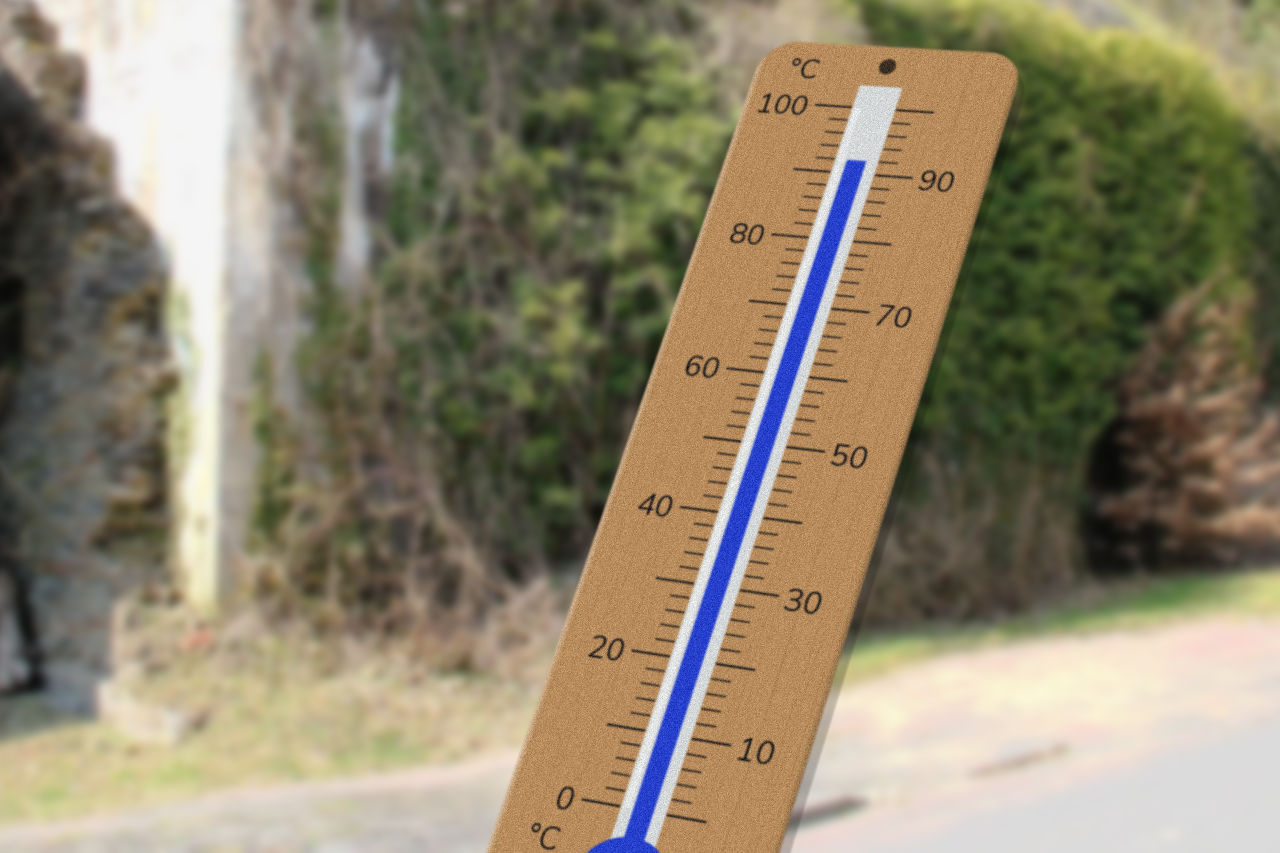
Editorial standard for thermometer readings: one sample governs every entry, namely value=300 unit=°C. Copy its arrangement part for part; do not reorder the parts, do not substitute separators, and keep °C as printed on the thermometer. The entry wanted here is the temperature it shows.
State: value=92 unit=°C
